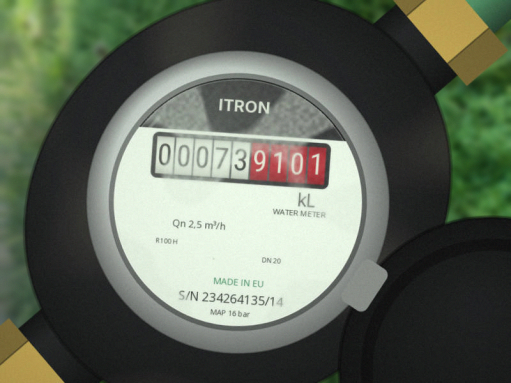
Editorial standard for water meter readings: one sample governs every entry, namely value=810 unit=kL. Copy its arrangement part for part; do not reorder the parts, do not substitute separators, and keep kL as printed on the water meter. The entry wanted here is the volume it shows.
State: value=73.9101 unit=kL
